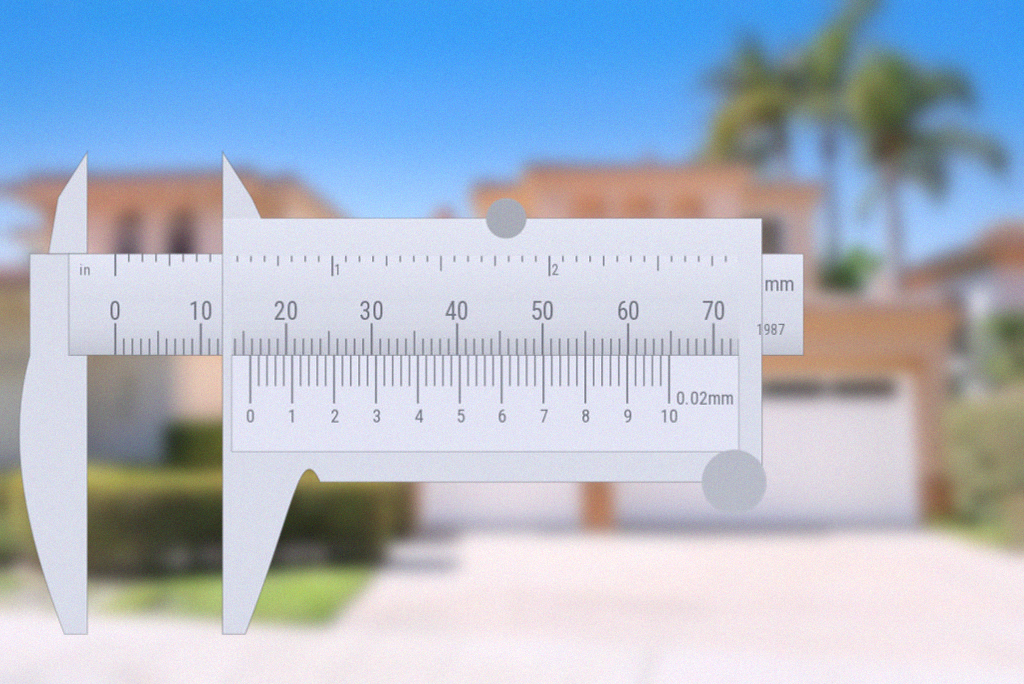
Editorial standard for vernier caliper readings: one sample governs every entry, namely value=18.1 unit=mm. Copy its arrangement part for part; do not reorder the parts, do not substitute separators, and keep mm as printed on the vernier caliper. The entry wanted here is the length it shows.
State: value=15.8 unit=mm
